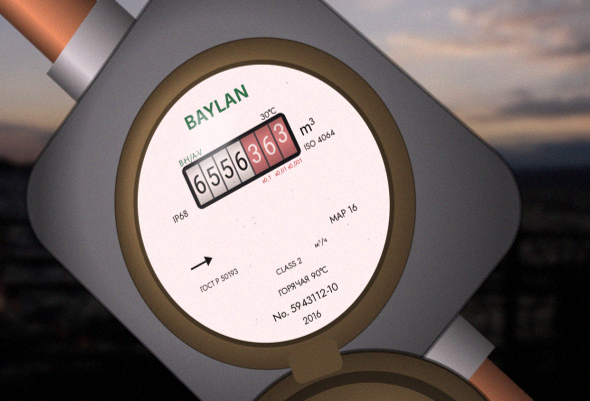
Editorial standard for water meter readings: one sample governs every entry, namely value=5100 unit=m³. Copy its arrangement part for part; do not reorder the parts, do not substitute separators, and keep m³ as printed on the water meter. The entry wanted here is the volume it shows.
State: value=6556.363 unit=m³
